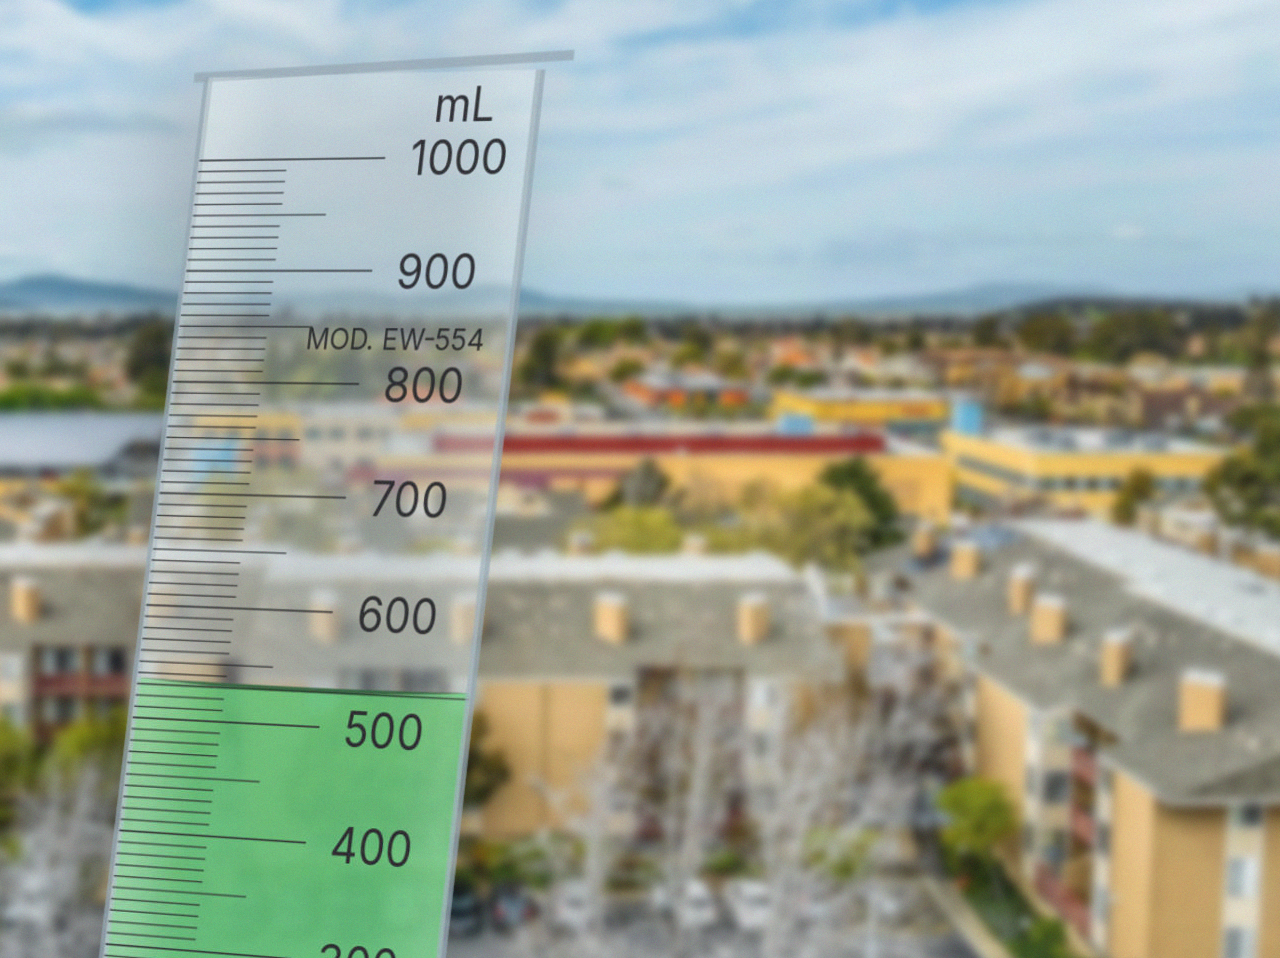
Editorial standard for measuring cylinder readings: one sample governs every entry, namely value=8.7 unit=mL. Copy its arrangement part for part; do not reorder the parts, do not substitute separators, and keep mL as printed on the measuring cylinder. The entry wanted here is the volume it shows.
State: value=530 unit=mL
